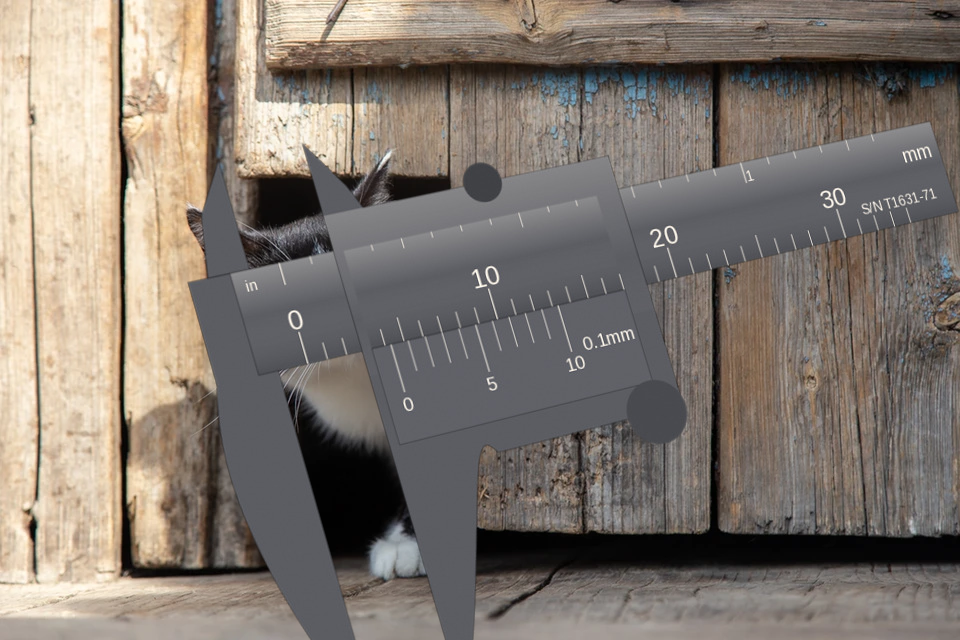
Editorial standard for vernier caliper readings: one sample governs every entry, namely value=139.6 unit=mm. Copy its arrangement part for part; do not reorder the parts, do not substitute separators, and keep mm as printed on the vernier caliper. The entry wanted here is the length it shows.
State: value=4.3 unit=mm
